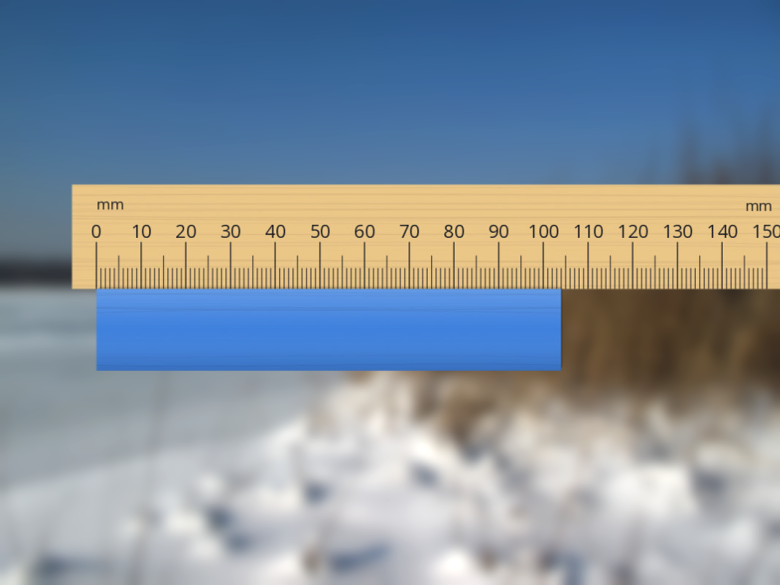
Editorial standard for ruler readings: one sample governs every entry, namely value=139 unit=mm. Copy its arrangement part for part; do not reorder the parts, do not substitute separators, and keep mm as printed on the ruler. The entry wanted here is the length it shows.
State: value=104 unit=mm
